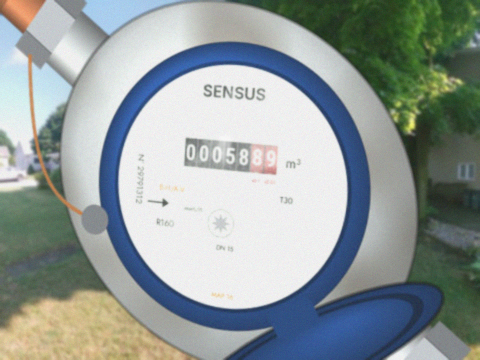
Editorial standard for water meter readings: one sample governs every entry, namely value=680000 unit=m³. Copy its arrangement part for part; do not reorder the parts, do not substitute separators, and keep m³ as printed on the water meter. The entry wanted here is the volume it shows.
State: value=58.89 unit=m³
